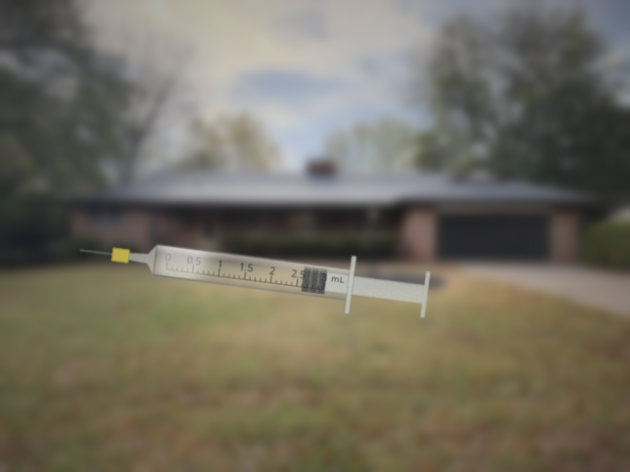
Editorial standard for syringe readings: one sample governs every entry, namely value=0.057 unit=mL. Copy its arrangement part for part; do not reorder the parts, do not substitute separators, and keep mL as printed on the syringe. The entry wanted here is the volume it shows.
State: value=2.6 unit=mL
